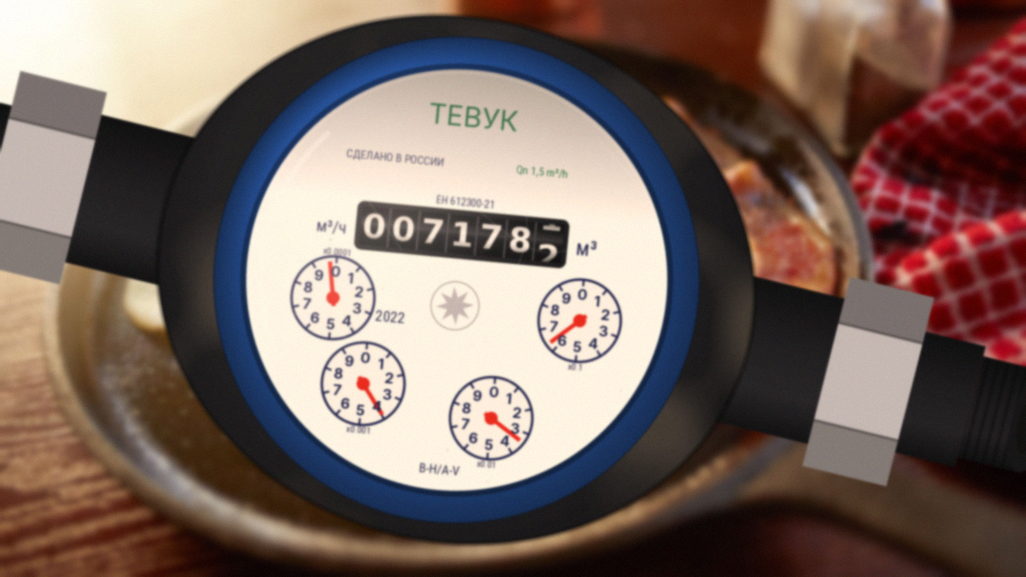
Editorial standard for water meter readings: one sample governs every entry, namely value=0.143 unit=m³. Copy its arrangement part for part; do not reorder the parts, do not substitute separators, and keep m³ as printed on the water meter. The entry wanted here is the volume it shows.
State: value=71781.6339 unit=m³
